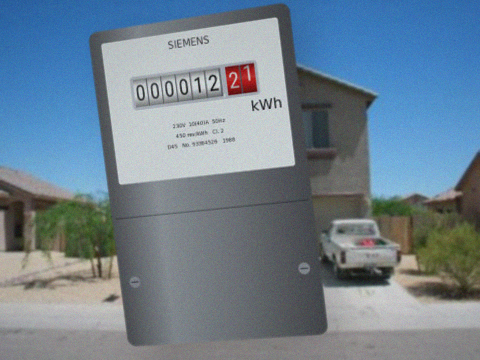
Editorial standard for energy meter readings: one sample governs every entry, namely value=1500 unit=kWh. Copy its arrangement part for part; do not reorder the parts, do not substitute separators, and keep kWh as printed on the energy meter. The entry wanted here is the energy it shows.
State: value=12.21 unit=kWh
